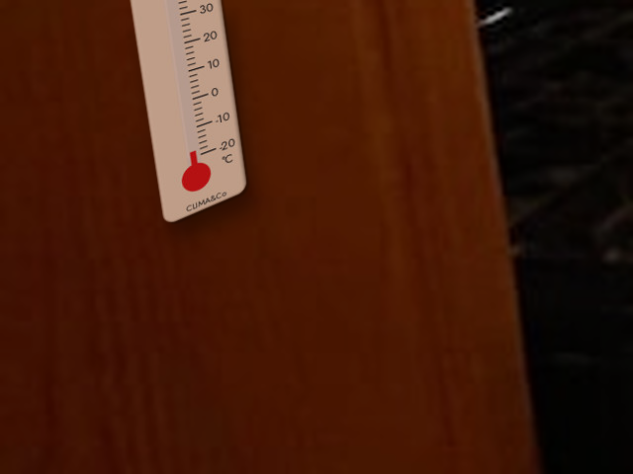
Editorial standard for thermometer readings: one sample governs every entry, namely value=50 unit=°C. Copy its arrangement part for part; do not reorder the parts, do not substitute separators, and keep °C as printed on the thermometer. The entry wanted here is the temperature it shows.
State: value=-18 unit=°C
